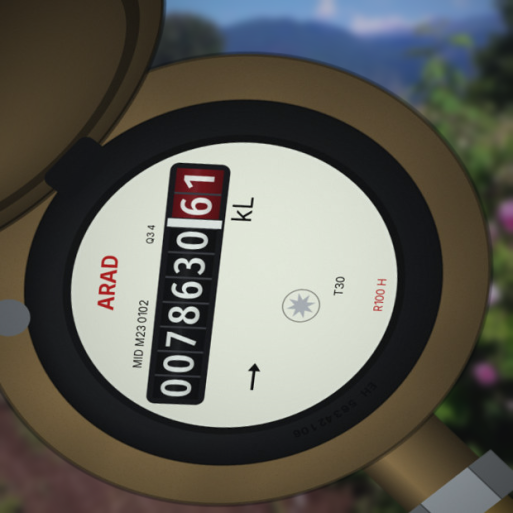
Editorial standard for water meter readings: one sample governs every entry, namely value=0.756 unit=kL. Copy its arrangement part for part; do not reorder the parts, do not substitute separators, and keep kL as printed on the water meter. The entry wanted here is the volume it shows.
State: value=78630.61 unit=kL
